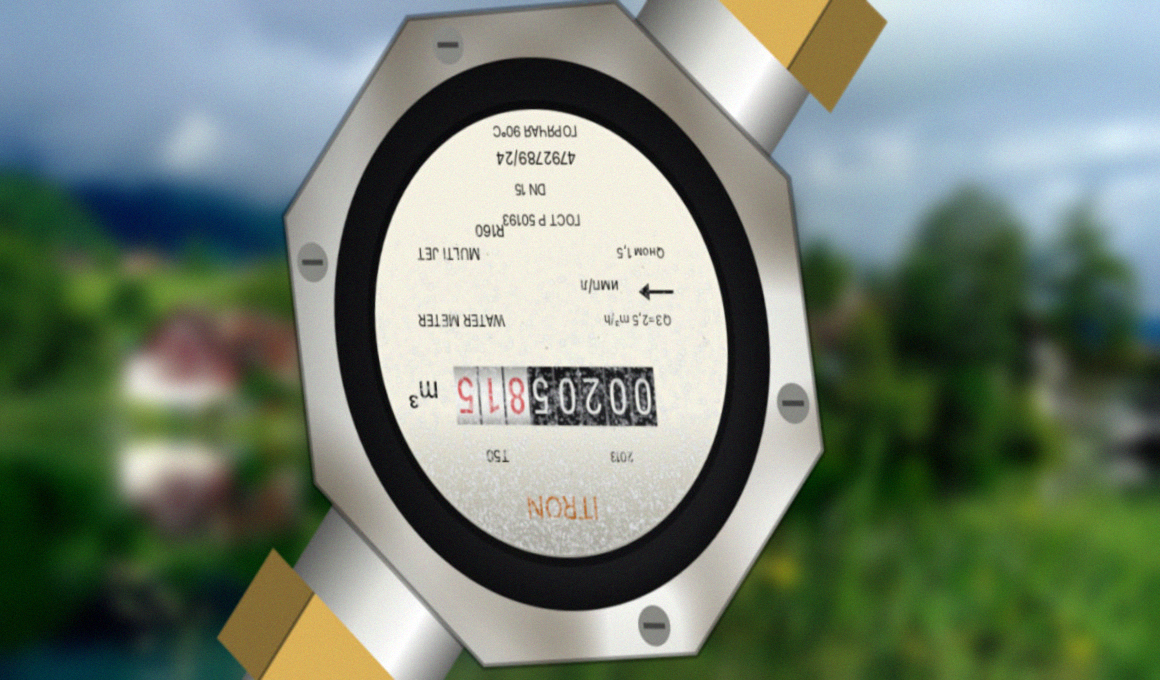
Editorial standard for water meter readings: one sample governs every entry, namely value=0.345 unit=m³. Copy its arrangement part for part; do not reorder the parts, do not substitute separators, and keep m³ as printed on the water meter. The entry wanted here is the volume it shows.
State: value=205.815 unit=m³
